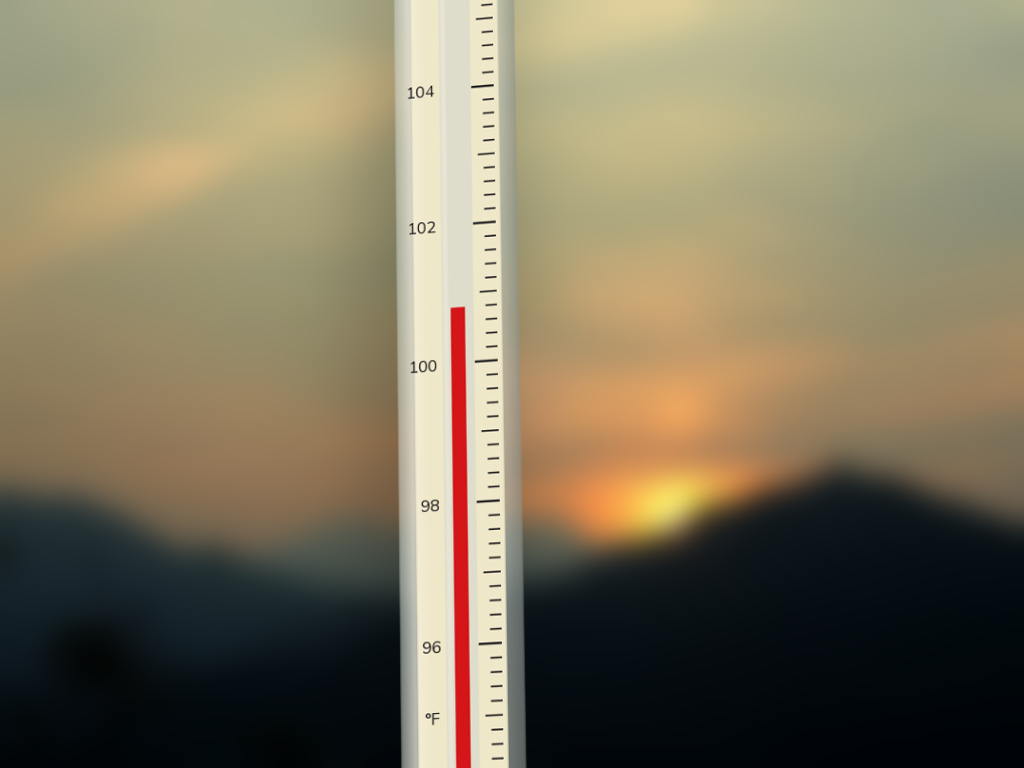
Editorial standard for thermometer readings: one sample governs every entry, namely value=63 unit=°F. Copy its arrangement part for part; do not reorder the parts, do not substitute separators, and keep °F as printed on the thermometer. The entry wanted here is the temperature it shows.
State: value=100.8 unit=°F
